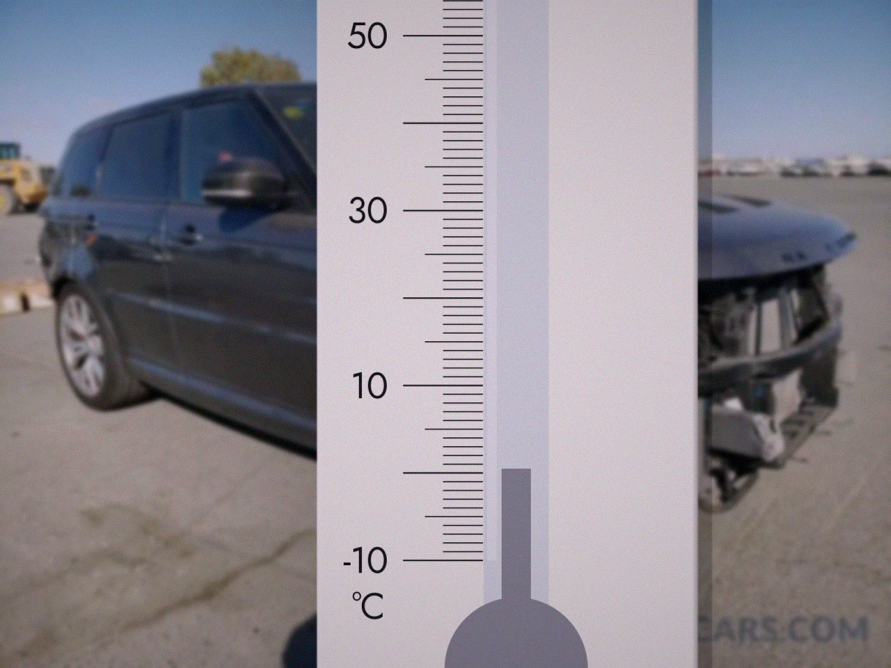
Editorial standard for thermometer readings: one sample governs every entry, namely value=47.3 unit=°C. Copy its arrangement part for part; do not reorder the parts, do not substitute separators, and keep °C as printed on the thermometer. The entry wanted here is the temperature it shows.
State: value=0.5 unit=°C
